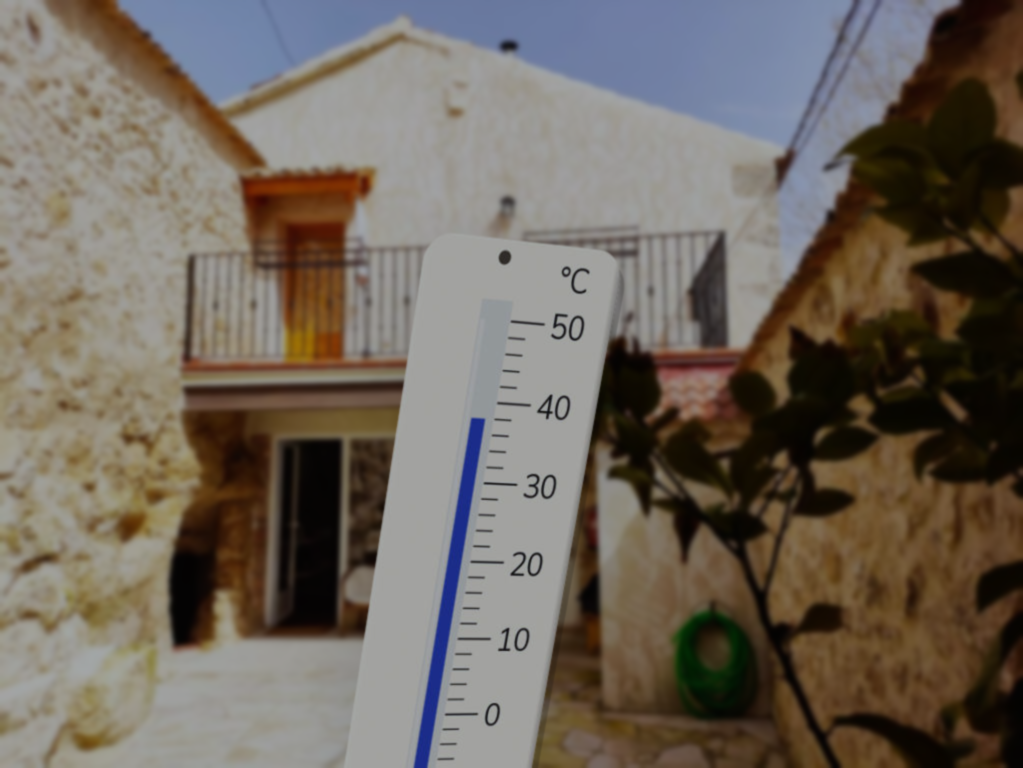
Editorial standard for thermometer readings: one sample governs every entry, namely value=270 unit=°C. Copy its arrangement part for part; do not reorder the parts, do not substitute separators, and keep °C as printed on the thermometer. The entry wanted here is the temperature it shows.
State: value=38 unit=°C
